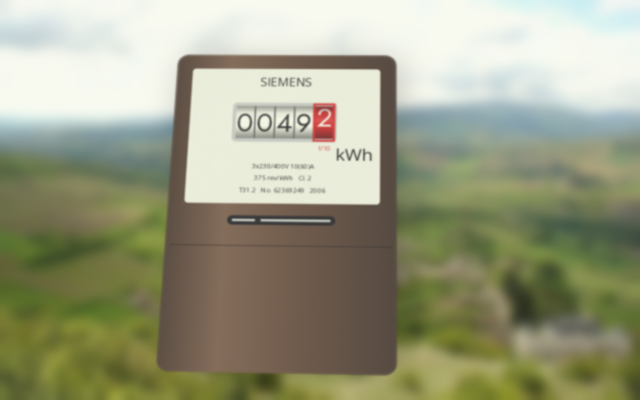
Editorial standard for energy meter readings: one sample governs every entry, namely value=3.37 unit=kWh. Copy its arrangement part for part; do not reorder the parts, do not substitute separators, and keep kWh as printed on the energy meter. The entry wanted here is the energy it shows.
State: value=49.2 unit=kWh
